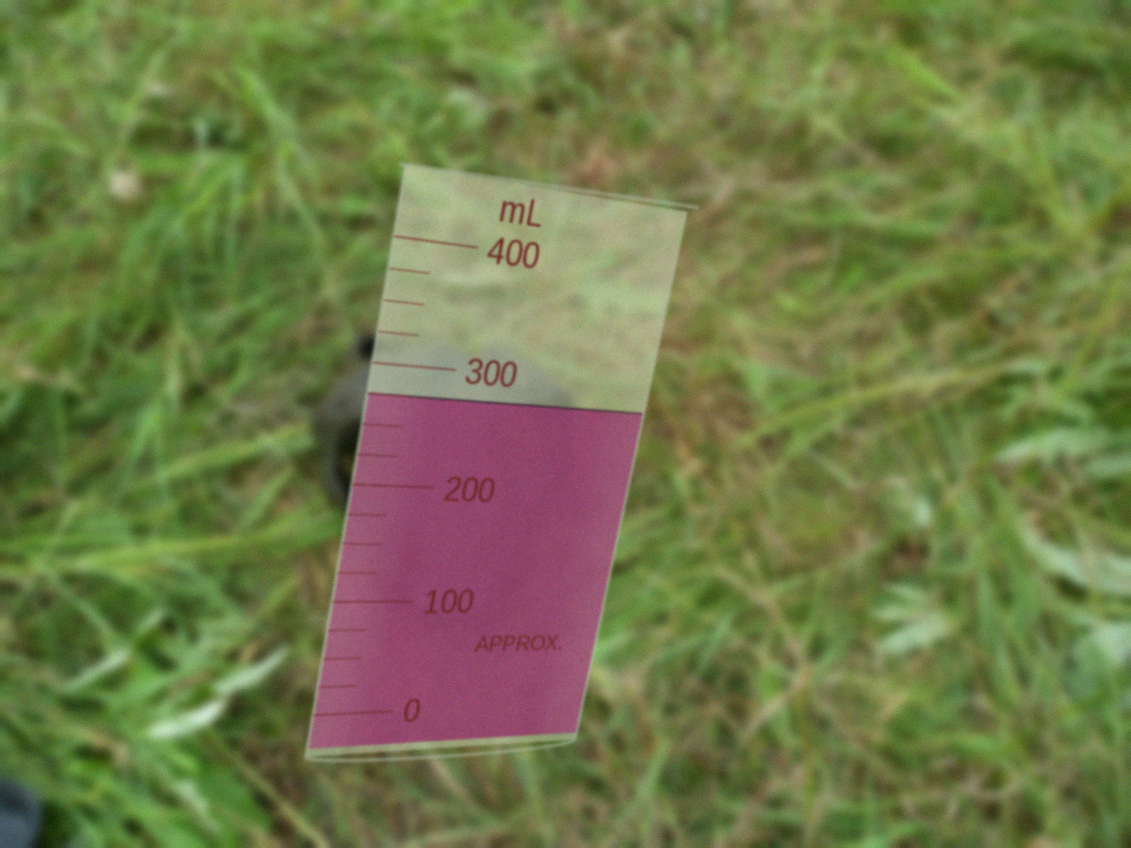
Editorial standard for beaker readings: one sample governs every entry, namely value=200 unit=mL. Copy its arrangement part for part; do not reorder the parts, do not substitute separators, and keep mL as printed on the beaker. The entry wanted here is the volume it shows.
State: value=275 unit=mL
